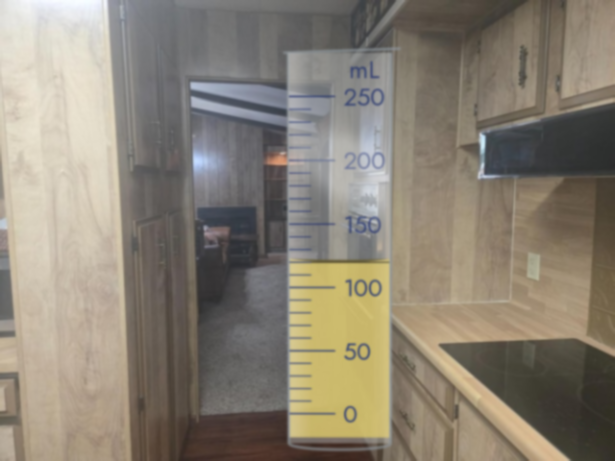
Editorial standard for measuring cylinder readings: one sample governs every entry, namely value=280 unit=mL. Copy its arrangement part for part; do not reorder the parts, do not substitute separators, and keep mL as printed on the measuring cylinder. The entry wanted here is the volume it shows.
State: value=120 unit=mL
